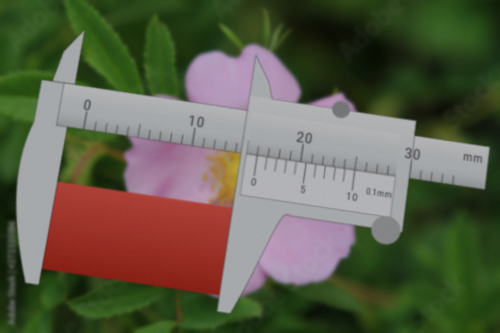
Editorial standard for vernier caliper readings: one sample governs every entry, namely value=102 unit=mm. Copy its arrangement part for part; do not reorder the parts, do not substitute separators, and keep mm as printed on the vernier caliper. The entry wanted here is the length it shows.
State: value=16.0 unit=mm
